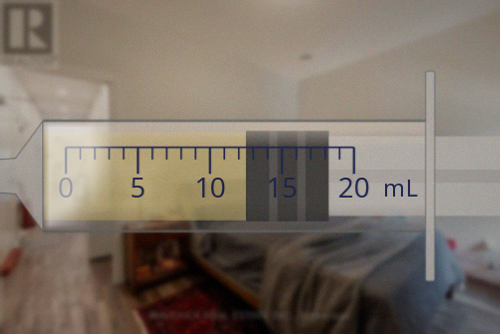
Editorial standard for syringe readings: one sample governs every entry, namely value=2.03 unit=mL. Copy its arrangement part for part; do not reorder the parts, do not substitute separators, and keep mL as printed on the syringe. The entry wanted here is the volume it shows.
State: value=12.5 unit=mL
